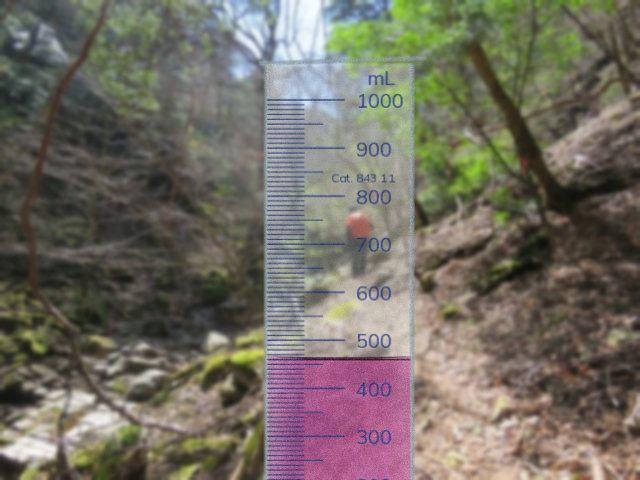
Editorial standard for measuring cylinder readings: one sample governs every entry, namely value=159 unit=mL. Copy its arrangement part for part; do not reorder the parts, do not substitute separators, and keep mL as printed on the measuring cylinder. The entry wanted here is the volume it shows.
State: value=460 unit=mL
